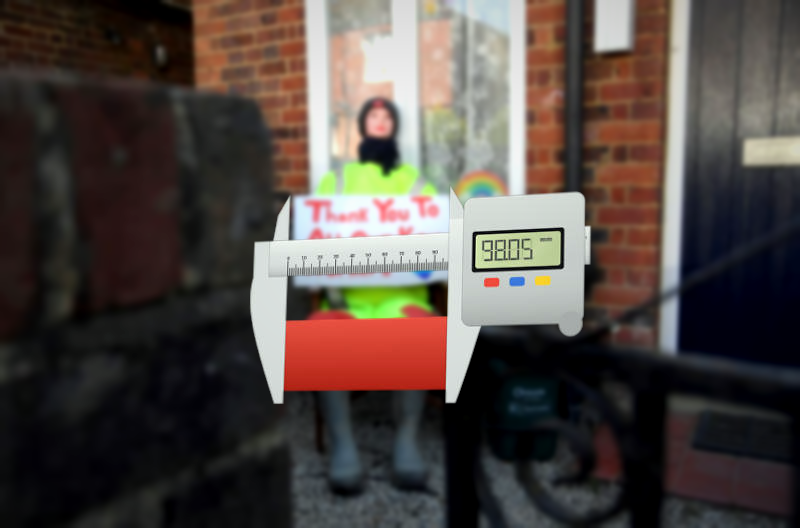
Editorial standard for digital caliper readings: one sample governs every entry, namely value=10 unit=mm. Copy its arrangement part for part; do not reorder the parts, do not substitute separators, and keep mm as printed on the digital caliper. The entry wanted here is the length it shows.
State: value=98.05 unit=mm
